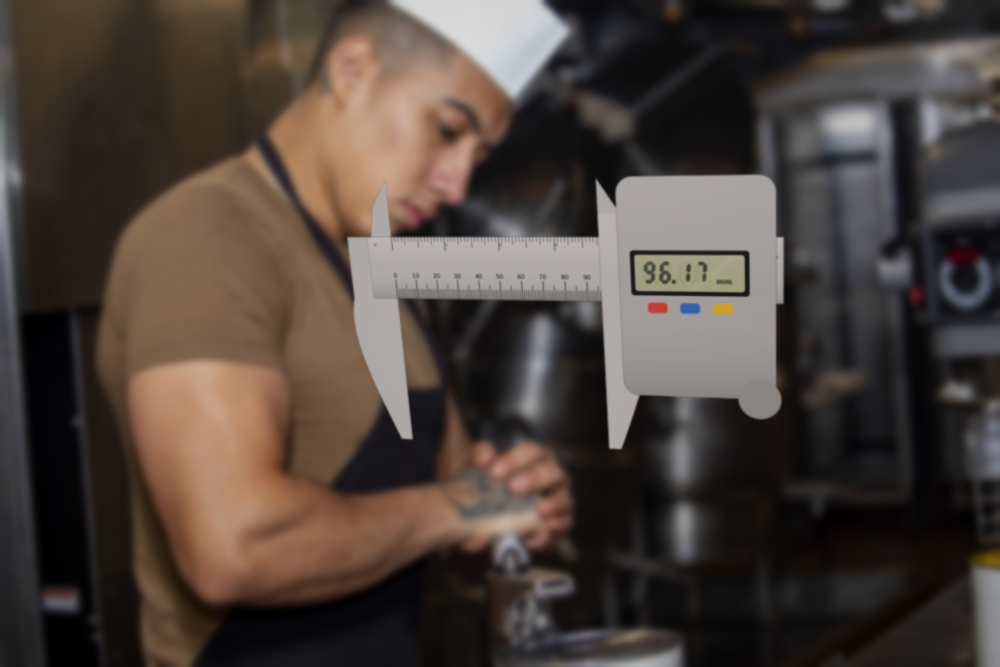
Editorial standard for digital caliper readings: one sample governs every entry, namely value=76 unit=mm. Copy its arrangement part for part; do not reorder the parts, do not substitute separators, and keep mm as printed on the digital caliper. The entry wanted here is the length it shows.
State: value=96.17 unit=mm
